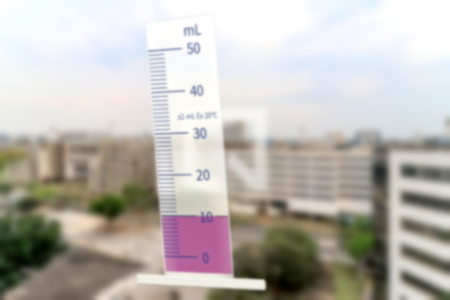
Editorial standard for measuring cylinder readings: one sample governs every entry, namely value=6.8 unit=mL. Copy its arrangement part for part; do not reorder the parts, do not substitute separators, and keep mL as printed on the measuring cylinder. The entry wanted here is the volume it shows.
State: value=10 unit=mL
